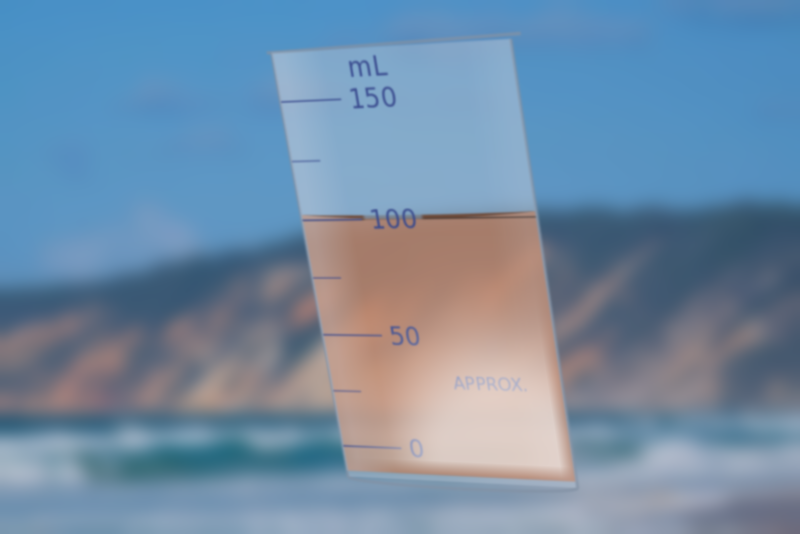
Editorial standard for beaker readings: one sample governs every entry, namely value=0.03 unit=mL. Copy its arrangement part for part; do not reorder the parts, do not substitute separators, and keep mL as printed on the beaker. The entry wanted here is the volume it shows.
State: value=100 unit=mL
